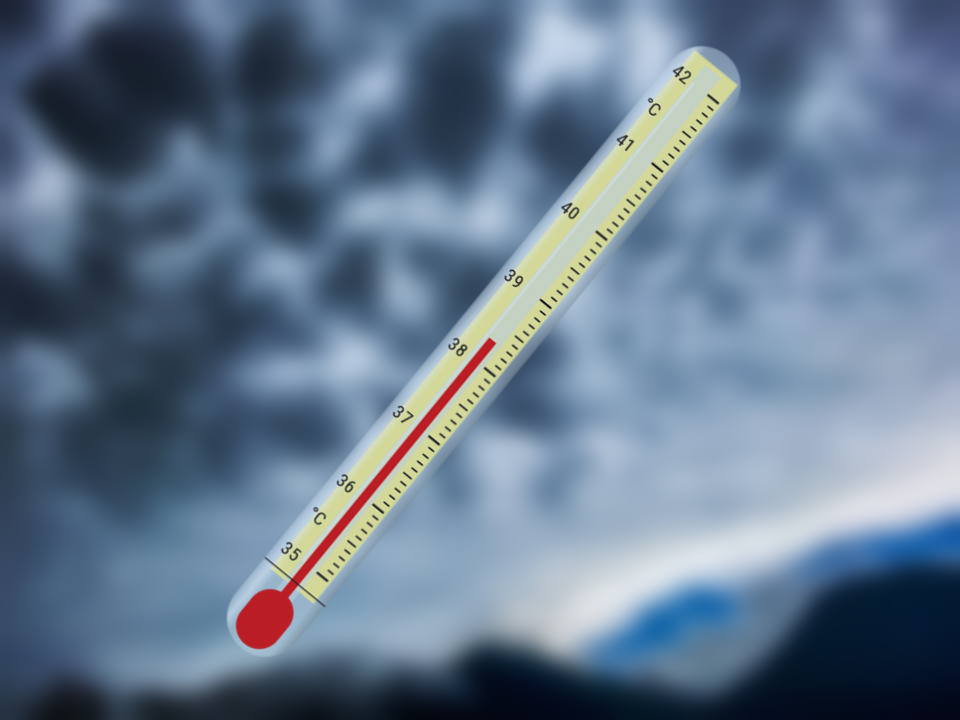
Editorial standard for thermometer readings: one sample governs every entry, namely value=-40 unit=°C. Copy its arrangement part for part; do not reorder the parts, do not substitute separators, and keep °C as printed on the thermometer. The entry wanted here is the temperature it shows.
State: value=38.3 unit=°C
